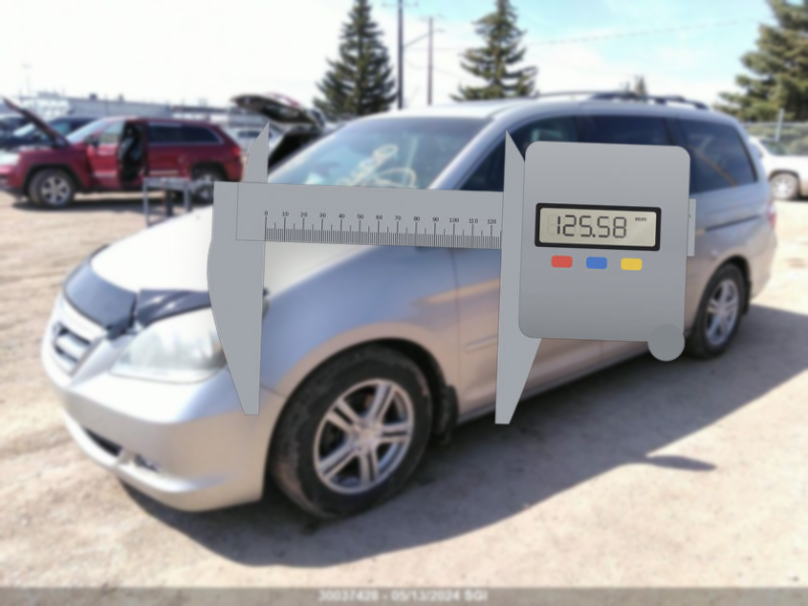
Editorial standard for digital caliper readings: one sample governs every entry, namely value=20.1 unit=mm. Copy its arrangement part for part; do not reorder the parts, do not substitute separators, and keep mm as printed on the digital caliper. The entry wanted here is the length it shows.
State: value=125.58 unit=mm
